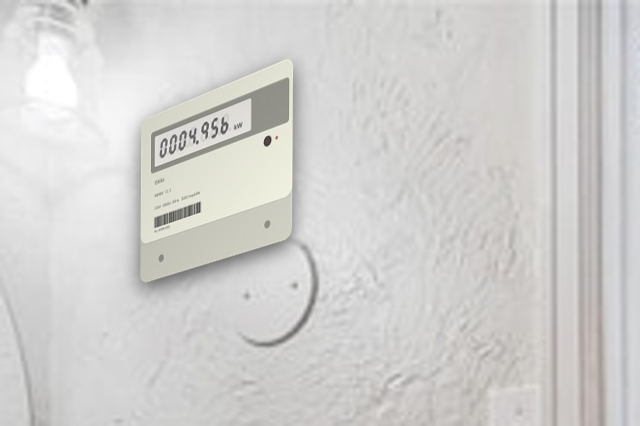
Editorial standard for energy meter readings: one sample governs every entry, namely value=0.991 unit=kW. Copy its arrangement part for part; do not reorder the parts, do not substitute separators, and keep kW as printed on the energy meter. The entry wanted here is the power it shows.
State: value=4.956 unit=kW
